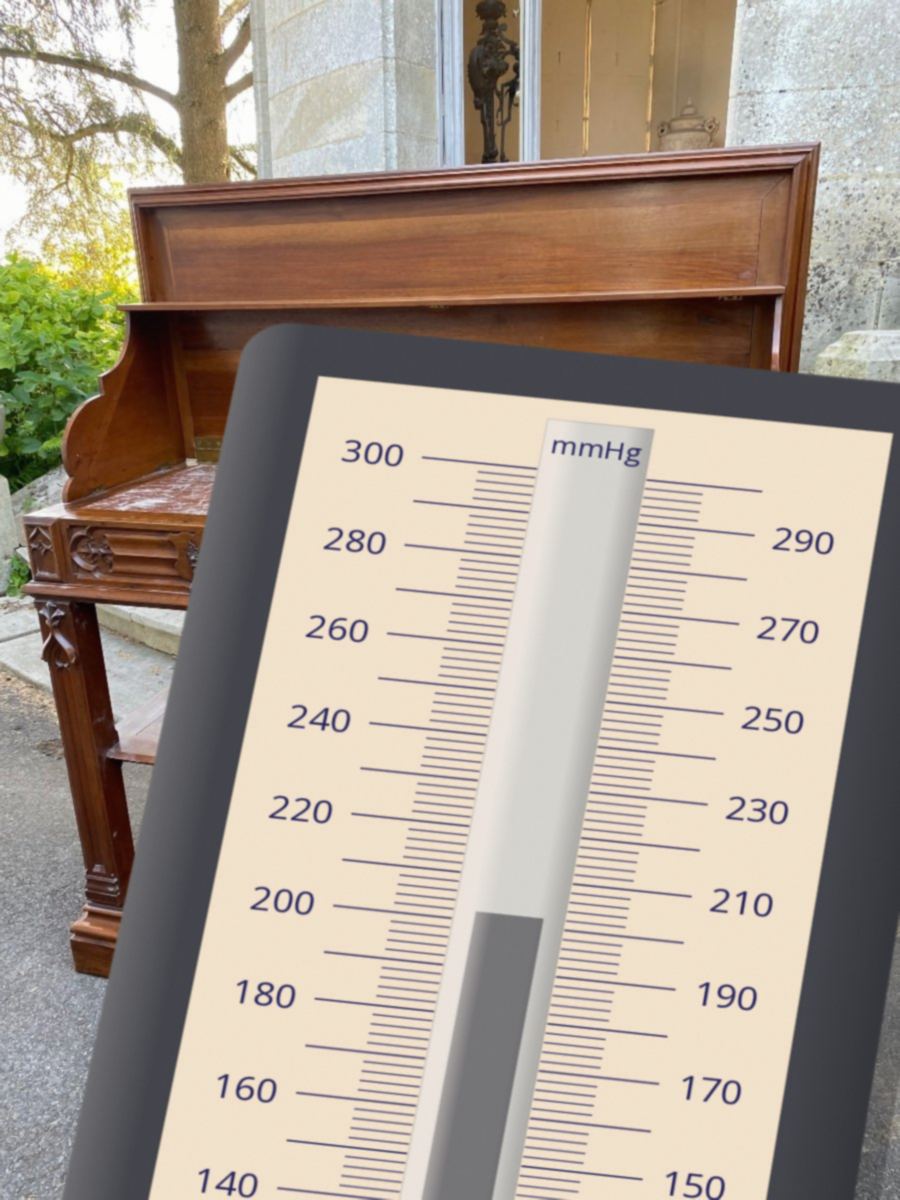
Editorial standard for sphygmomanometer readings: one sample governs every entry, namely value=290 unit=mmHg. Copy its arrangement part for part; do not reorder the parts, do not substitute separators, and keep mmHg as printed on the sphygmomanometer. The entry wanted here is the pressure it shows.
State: value=202 unit=mmHg
